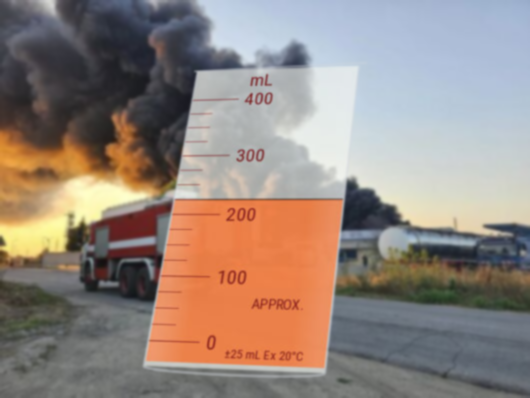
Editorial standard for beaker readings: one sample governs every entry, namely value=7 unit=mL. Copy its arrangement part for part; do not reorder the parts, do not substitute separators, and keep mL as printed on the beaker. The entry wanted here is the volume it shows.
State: value=225 unit=mL
